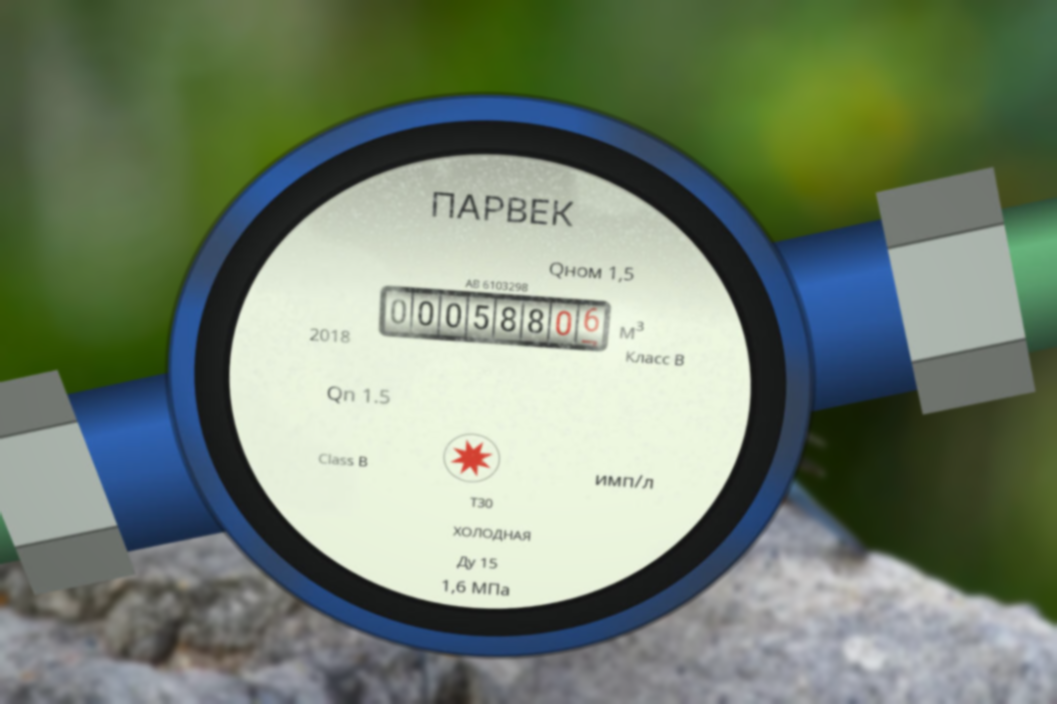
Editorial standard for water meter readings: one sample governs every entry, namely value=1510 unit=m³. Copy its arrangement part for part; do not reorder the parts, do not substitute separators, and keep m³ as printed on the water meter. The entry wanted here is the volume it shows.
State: value=588.06 unit=m³
